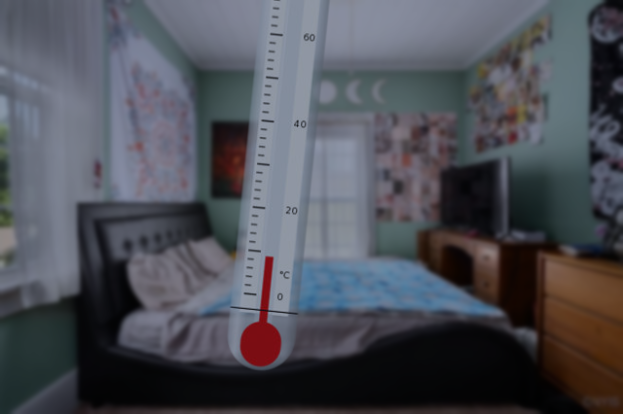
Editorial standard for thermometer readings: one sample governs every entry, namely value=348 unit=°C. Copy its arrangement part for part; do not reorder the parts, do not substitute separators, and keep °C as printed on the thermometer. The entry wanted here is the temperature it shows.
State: value=9 unit=°C
